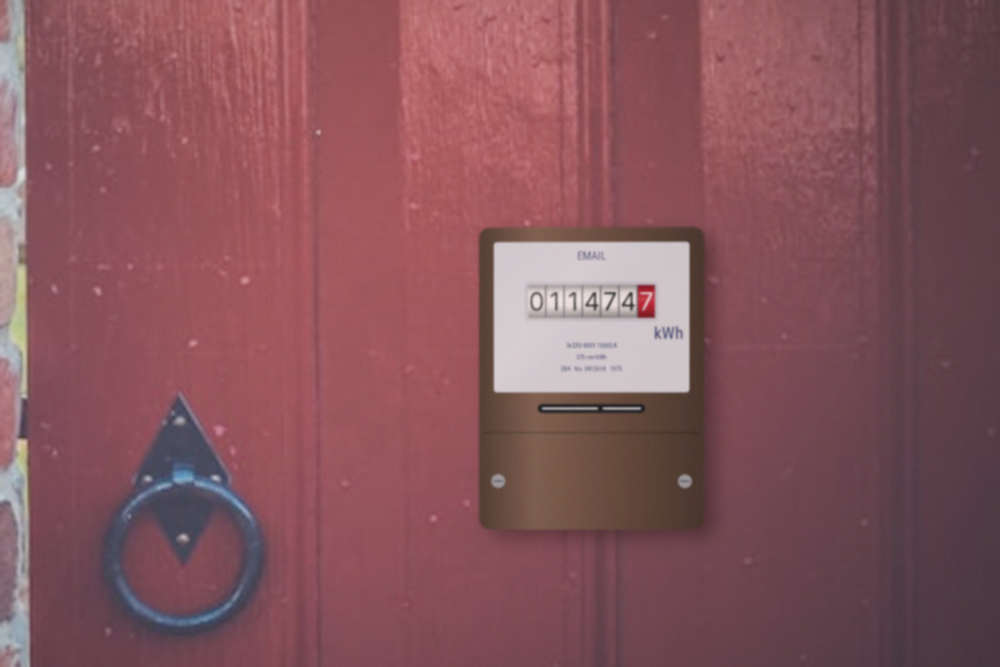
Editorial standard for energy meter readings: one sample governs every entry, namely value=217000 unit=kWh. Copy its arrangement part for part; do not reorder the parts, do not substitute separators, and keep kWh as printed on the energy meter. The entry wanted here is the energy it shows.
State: value=11474.7 unit=kWh
